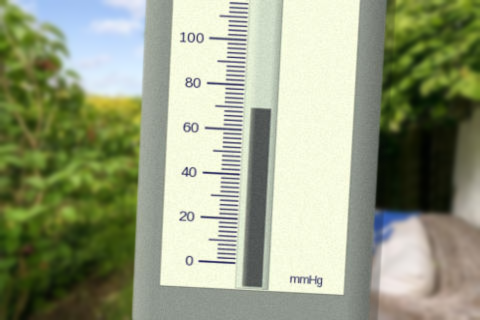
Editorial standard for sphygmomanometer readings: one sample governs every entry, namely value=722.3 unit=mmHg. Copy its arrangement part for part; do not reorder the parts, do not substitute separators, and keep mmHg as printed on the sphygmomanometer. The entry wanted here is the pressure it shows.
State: value=70 unit=mmHg
